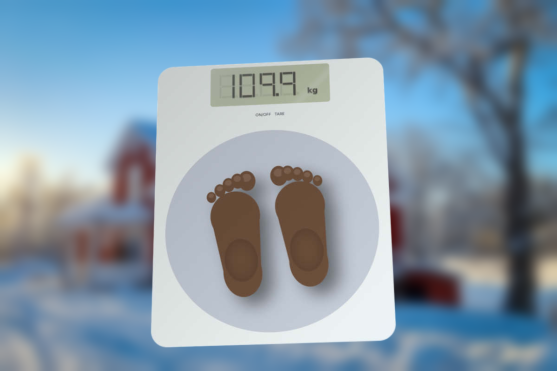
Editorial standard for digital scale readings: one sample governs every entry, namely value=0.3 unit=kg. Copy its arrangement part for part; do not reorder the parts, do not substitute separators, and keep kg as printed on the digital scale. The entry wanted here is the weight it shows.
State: value=109.9 unit=kg
